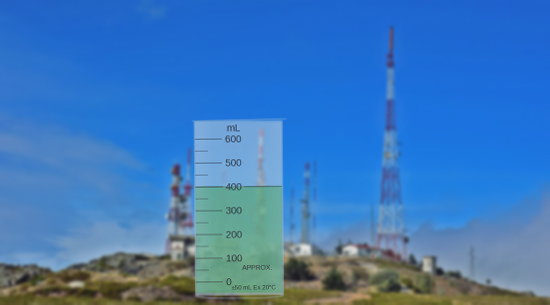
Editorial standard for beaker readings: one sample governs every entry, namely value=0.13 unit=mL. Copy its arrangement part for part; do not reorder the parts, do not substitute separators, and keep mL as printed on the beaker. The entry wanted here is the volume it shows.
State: value=400 unit=mL
